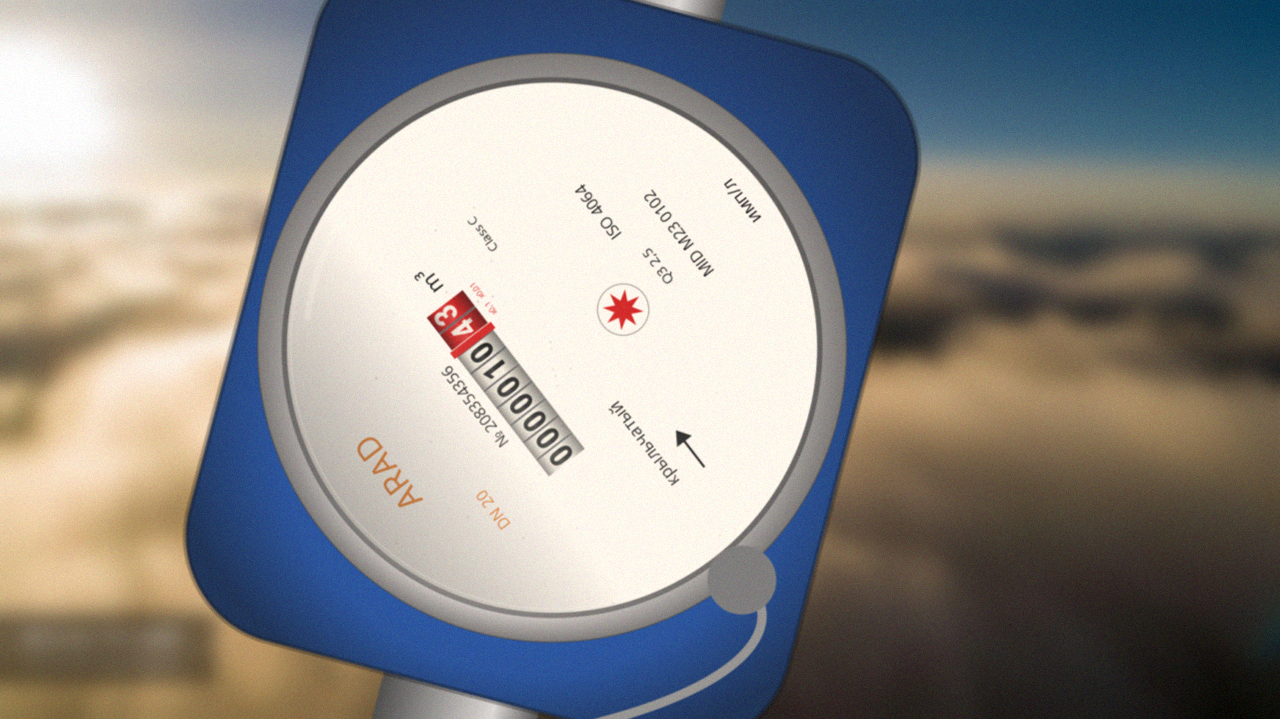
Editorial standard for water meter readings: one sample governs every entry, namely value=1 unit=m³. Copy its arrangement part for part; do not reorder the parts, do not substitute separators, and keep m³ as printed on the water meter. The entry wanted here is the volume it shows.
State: value=10.43 unit=m³
